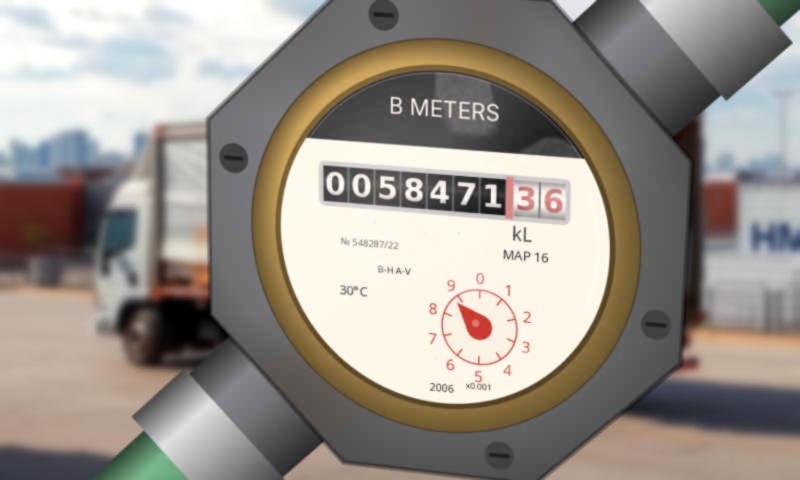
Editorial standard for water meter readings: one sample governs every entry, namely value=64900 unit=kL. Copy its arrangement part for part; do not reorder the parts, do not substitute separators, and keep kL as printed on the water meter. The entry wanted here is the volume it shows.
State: value=58471.368 unit=kL
